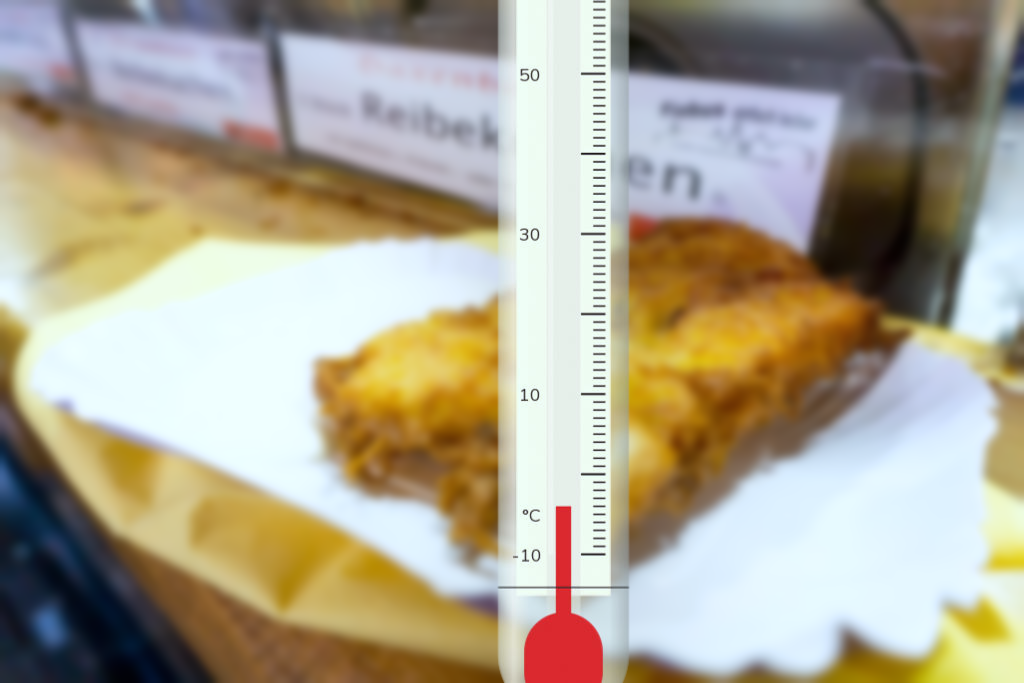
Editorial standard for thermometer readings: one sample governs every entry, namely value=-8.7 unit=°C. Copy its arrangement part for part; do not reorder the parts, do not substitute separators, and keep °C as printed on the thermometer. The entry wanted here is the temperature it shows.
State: value=-4 unit=°C
